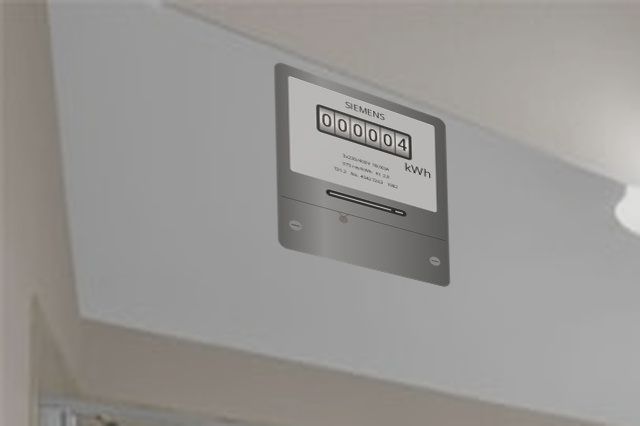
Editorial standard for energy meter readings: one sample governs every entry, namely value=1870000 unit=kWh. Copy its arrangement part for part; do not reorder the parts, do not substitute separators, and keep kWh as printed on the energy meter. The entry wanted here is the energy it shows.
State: value=4 unit=kWh
